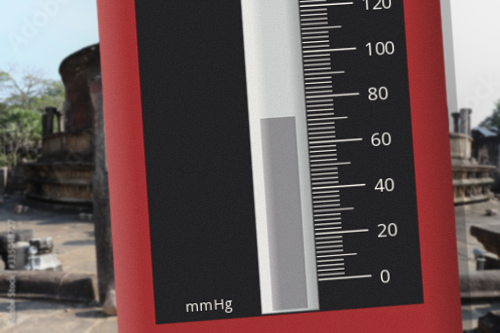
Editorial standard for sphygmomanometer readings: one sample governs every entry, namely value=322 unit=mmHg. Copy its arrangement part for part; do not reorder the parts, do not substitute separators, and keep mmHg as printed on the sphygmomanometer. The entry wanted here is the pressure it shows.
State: value=72 unit=mmHg
